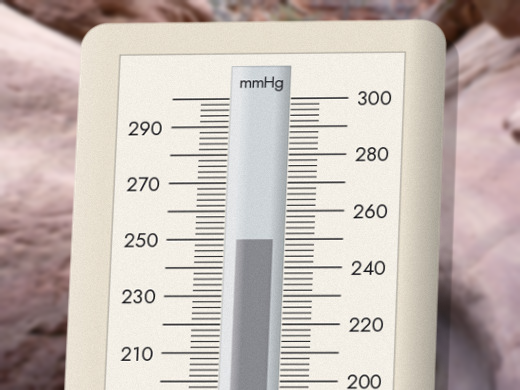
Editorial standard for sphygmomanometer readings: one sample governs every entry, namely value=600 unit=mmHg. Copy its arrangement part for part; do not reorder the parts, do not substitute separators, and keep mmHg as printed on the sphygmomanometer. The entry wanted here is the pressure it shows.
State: value=250 unit=mmHg
